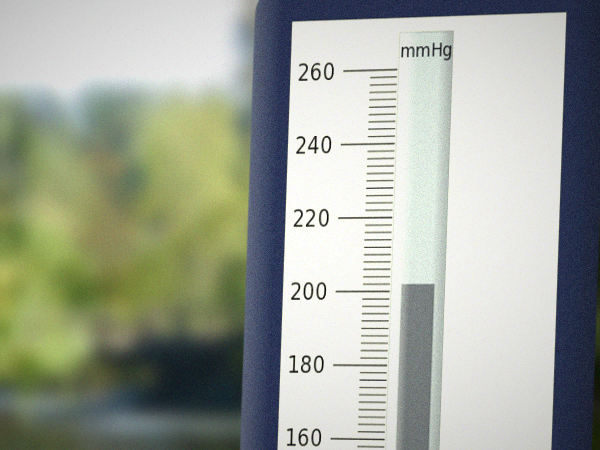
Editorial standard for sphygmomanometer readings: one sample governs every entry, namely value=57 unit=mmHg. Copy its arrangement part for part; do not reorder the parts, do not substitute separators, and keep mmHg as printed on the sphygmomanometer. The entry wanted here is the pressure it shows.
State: value=202 unit=mmHg
